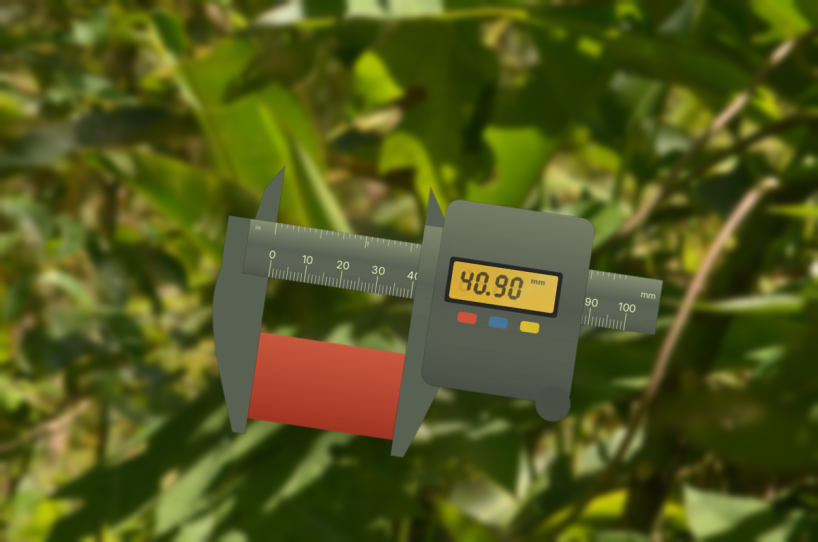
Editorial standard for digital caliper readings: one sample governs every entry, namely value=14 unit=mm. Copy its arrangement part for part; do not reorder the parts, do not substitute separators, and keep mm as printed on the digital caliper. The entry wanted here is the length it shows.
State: value=40.90 unit=mm
